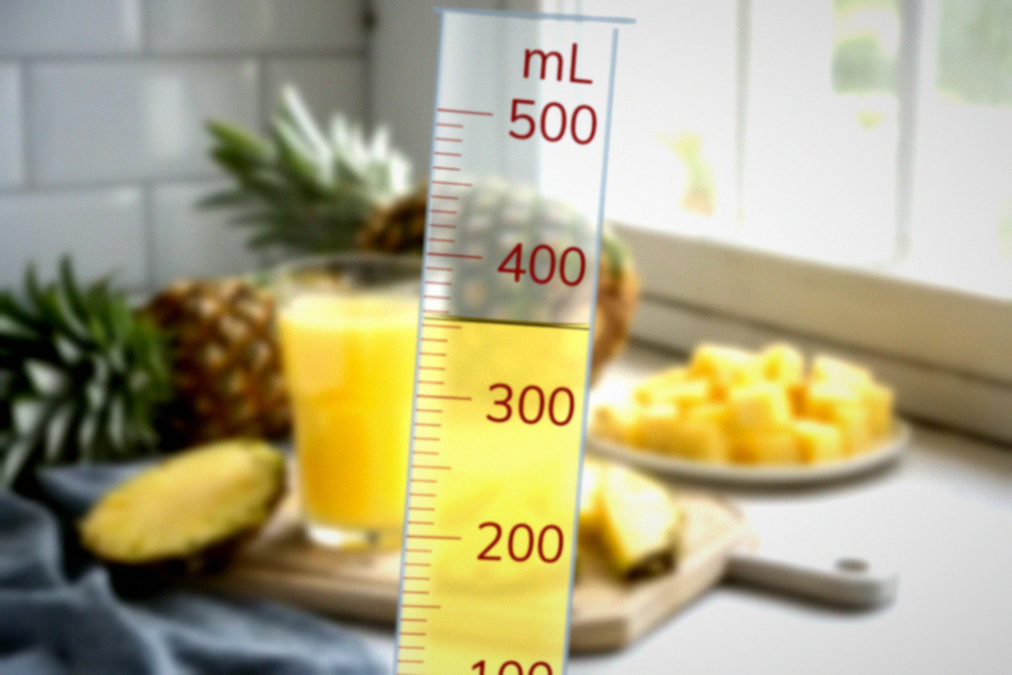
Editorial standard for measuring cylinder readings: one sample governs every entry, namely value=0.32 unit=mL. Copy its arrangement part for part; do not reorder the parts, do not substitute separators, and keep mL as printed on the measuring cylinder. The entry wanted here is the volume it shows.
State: value=355 unit=mL
